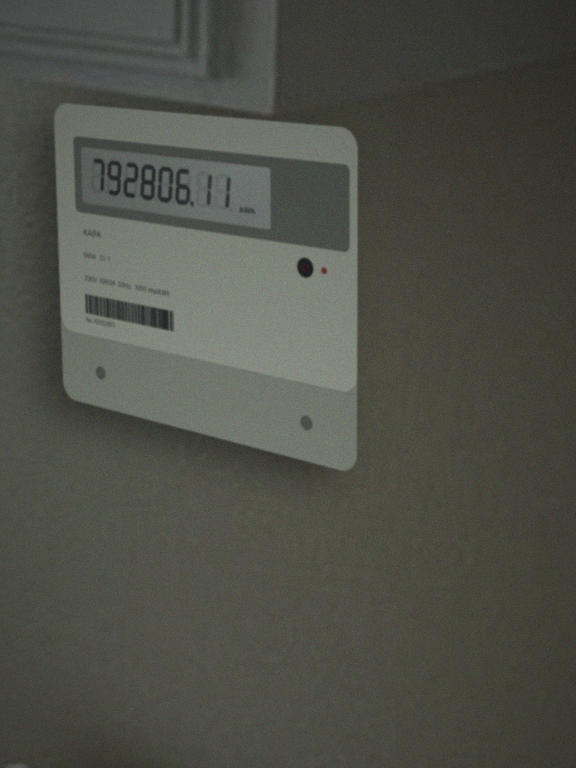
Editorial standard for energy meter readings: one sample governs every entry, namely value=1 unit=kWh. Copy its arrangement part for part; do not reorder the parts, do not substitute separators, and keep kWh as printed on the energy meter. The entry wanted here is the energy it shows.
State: value=792806.11 unit=kWh
